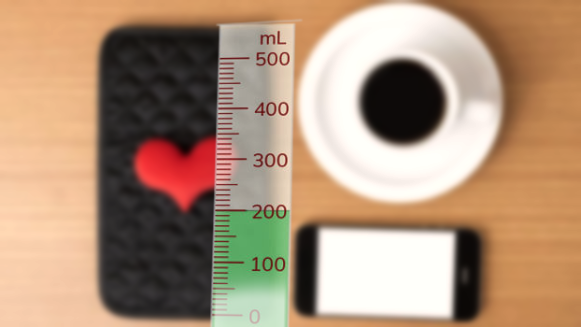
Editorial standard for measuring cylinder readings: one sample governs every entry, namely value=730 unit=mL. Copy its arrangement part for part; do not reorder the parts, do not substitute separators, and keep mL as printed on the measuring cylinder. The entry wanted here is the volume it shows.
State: value=200 unit=mL
